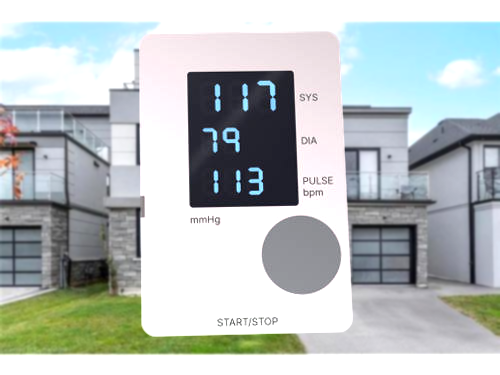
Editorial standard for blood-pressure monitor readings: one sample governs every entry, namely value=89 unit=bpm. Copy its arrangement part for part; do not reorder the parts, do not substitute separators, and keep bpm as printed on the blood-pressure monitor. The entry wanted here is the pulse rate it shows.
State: value=113 unit=bpm
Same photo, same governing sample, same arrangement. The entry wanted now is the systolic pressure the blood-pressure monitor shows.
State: value=117 unit=mmHg
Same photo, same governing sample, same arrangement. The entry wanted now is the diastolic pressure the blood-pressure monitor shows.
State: value=79 unit=mmHg
